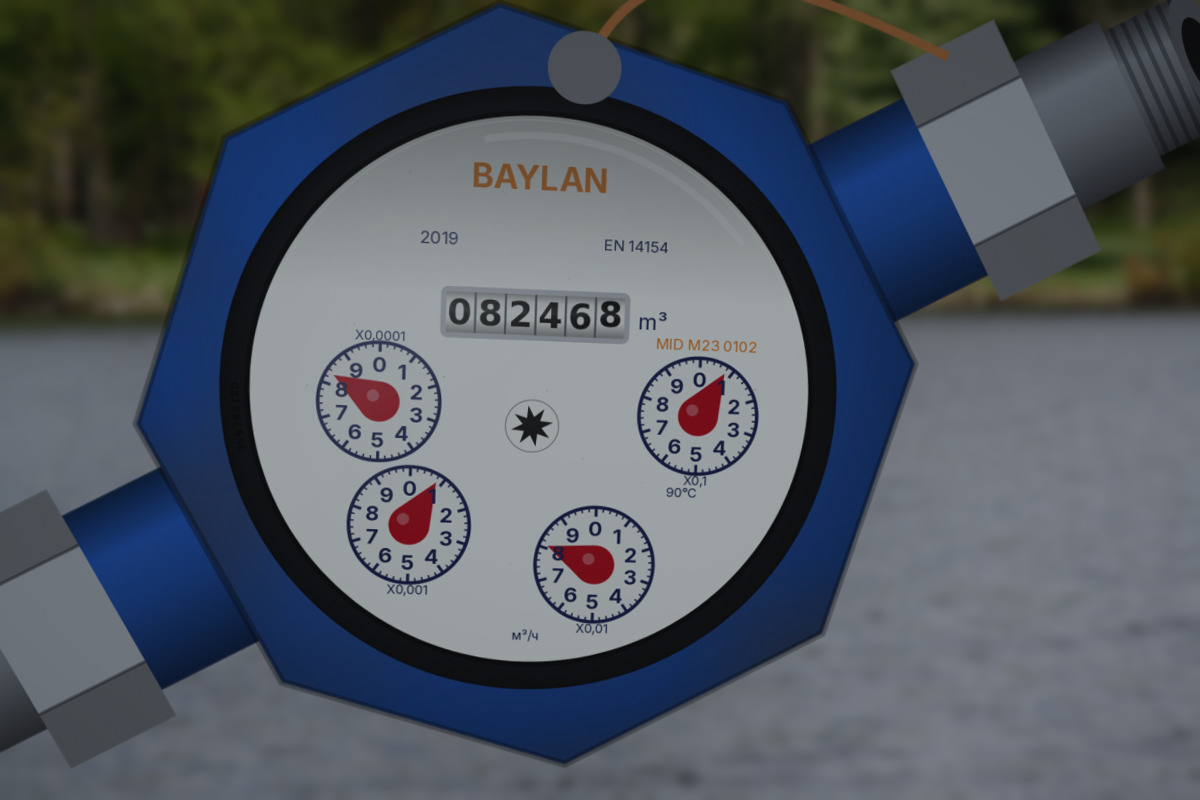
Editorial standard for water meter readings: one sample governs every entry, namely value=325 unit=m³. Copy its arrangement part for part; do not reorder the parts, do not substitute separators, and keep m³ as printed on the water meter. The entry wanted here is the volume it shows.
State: value=82468.0808 unit=m³
